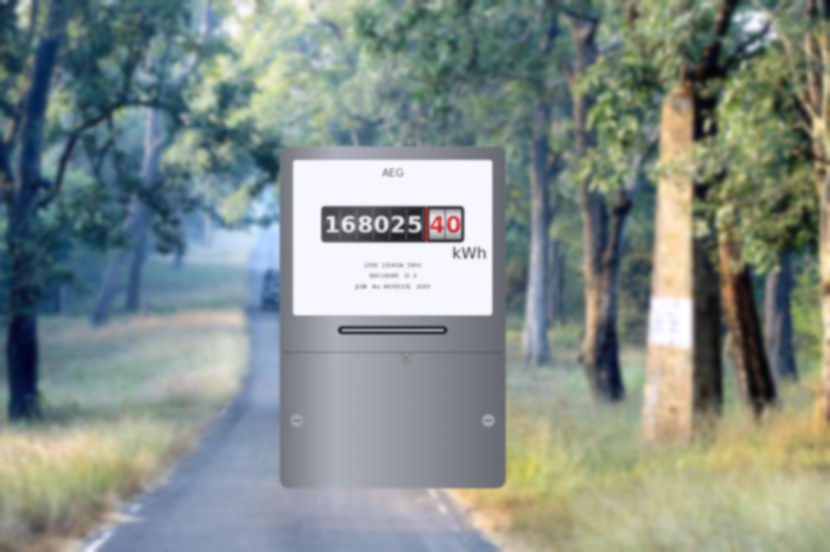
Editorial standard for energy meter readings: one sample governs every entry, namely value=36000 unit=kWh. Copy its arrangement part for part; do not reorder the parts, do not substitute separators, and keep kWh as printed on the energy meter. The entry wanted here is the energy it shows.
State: value=168025.40 unit=kWh
